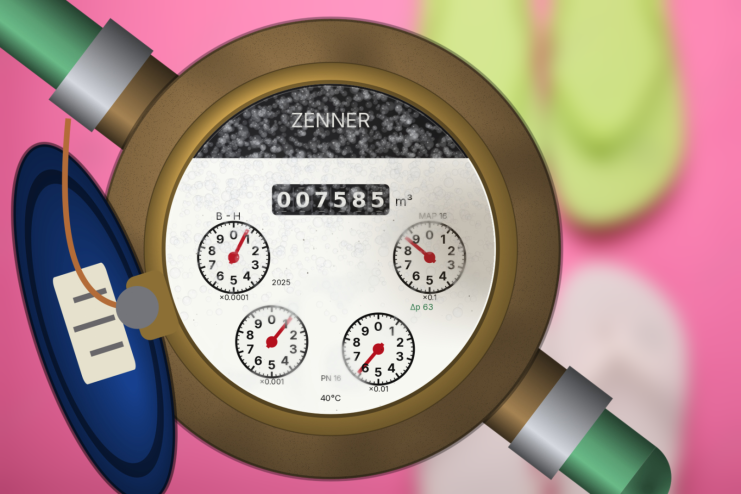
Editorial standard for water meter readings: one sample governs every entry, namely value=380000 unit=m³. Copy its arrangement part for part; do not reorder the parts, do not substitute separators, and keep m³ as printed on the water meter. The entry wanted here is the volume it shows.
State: value=7585.8610 unit=m³
